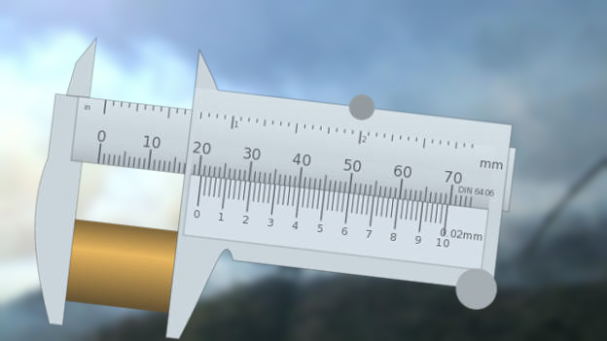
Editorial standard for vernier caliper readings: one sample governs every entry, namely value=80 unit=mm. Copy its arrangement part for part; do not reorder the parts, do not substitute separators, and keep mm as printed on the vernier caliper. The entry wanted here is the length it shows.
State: value=20.5 unit=mm
